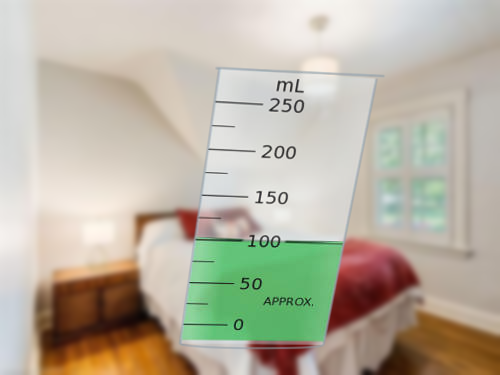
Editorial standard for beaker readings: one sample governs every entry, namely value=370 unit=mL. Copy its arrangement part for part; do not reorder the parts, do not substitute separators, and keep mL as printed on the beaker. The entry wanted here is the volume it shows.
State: value=100 unit=mL
